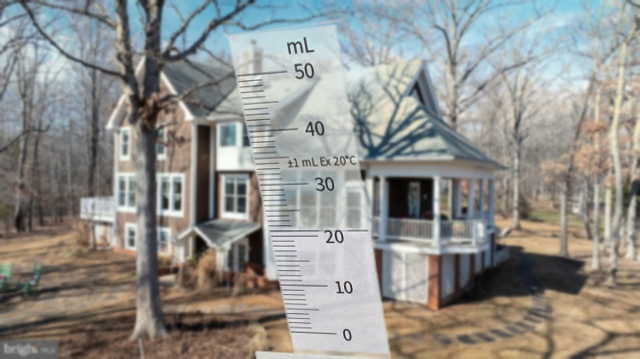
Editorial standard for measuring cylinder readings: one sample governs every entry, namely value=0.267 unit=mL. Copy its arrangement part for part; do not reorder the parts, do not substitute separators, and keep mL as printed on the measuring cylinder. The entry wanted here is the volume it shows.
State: value=21 unit=mL
